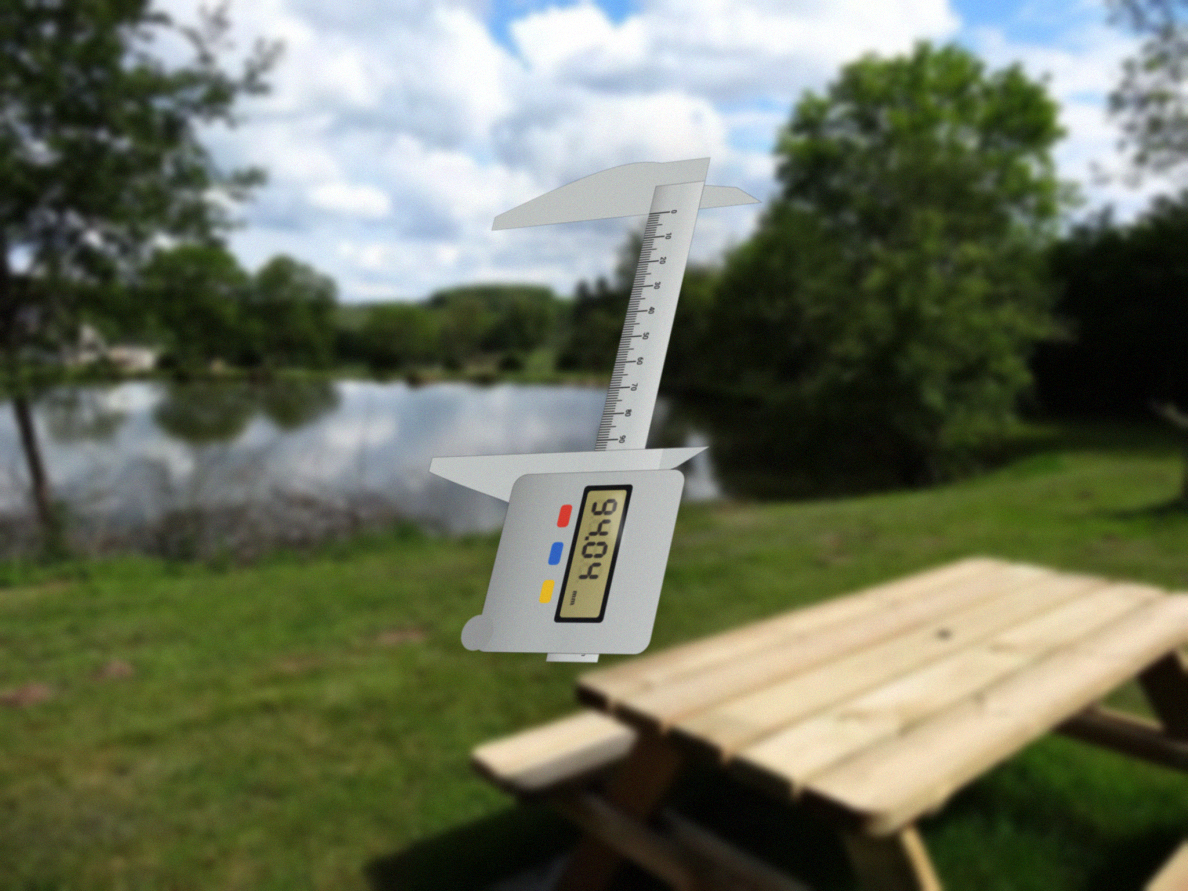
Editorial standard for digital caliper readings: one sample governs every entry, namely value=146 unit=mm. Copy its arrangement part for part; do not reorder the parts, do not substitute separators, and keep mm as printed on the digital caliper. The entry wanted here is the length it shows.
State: value=94.04 unit=mm
